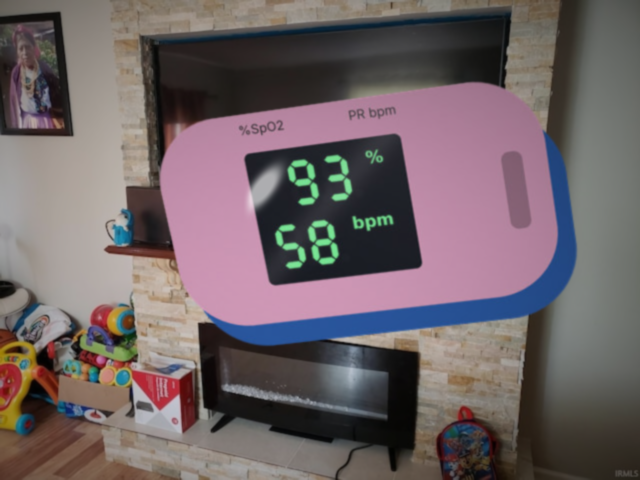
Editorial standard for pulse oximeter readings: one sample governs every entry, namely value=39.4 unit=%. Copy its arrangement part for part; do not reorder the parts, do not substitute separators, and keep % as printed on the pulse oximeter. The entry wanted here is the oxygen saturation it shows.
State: value=93 unit=%
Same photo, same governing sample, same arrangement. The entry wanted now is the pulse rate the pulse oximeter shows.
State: value=58 unit=bpm
